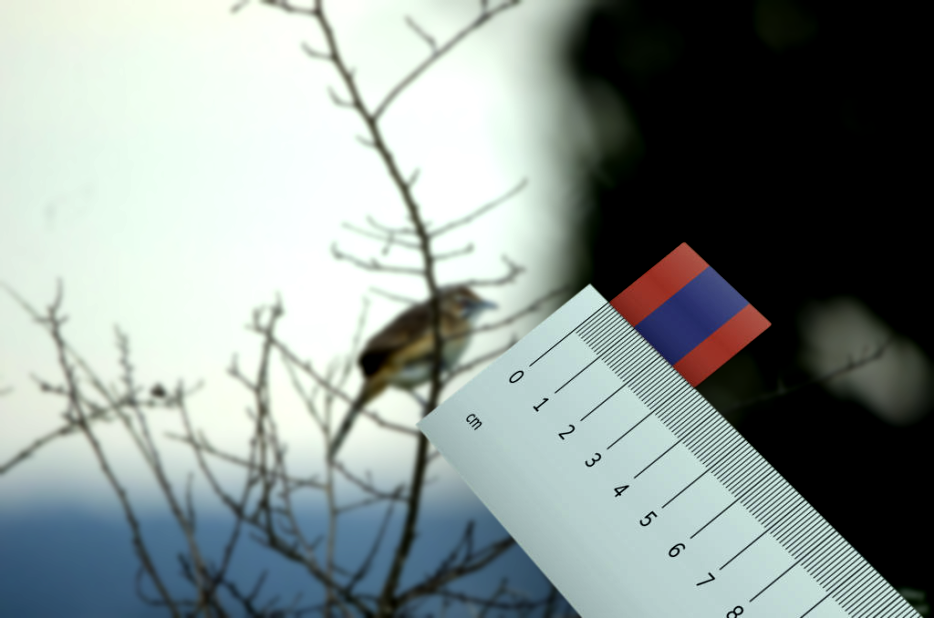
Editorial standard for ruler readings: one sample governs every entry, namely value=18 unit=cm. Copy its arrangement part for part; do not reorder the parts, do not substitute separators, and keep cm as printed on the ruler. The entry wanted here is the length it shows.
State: value=3.2 unit=cm
